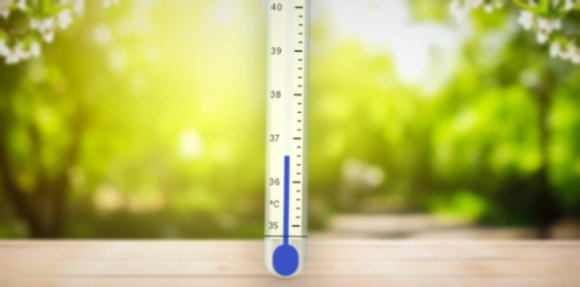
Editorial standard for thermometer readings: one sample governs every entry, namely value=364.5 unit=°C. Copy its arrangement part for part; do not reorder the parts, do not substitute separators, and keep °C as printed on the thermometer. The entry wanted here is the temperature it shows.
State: value=36.6 unit=°C
